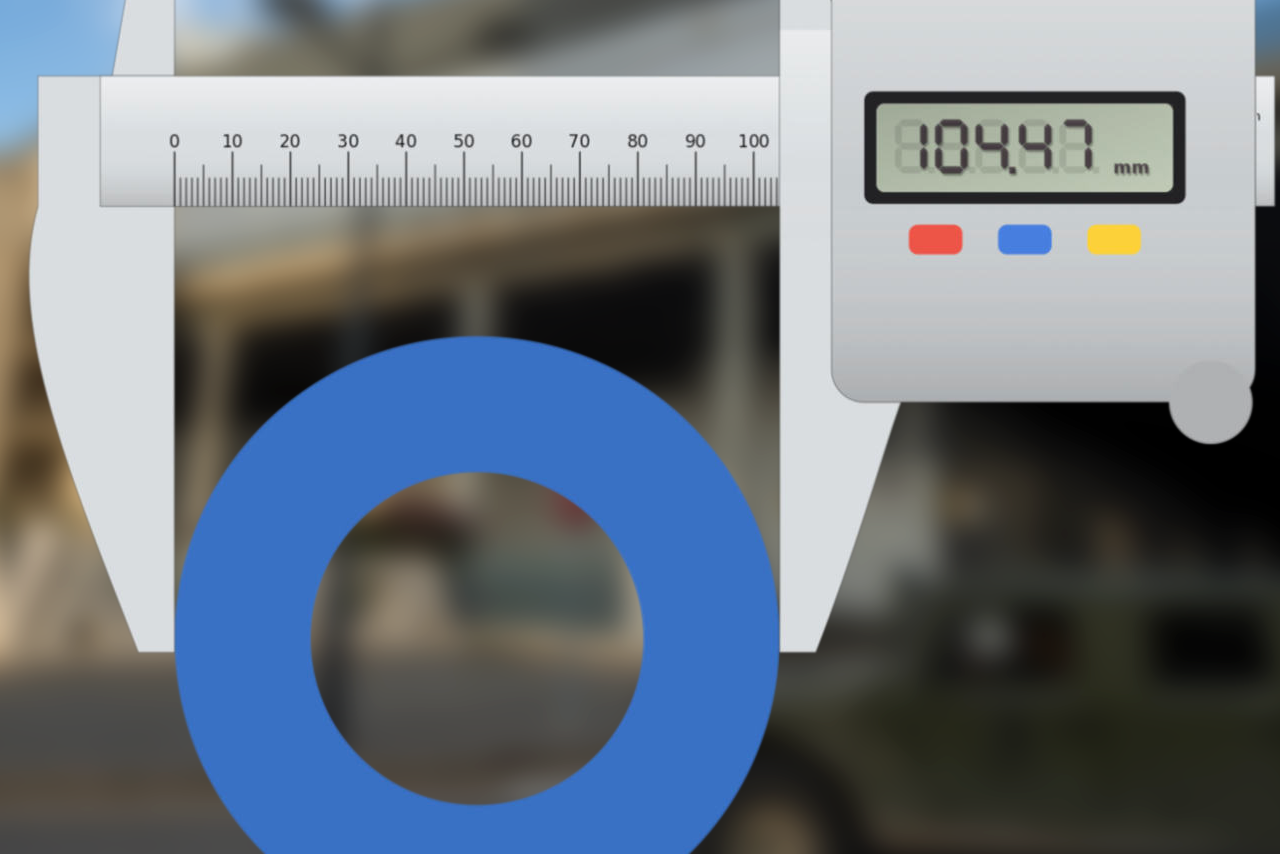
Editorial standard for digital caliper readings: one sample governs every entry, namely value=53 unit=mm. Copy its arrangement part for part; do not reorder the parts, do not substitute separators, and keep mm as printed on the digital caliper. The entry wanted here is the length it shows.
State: value=104.47 unit=mm
